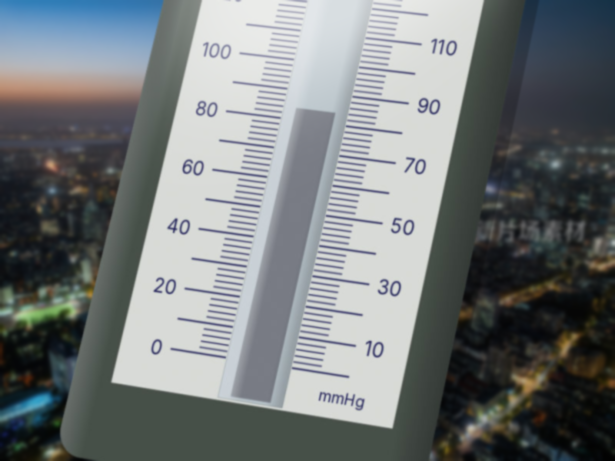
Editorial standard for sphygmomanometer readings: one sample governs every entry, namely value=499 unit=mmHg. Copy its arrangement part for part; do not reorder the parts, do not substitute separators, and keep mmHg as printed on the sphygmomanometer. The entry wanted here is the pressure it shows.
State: value=84 unit=mmHg
